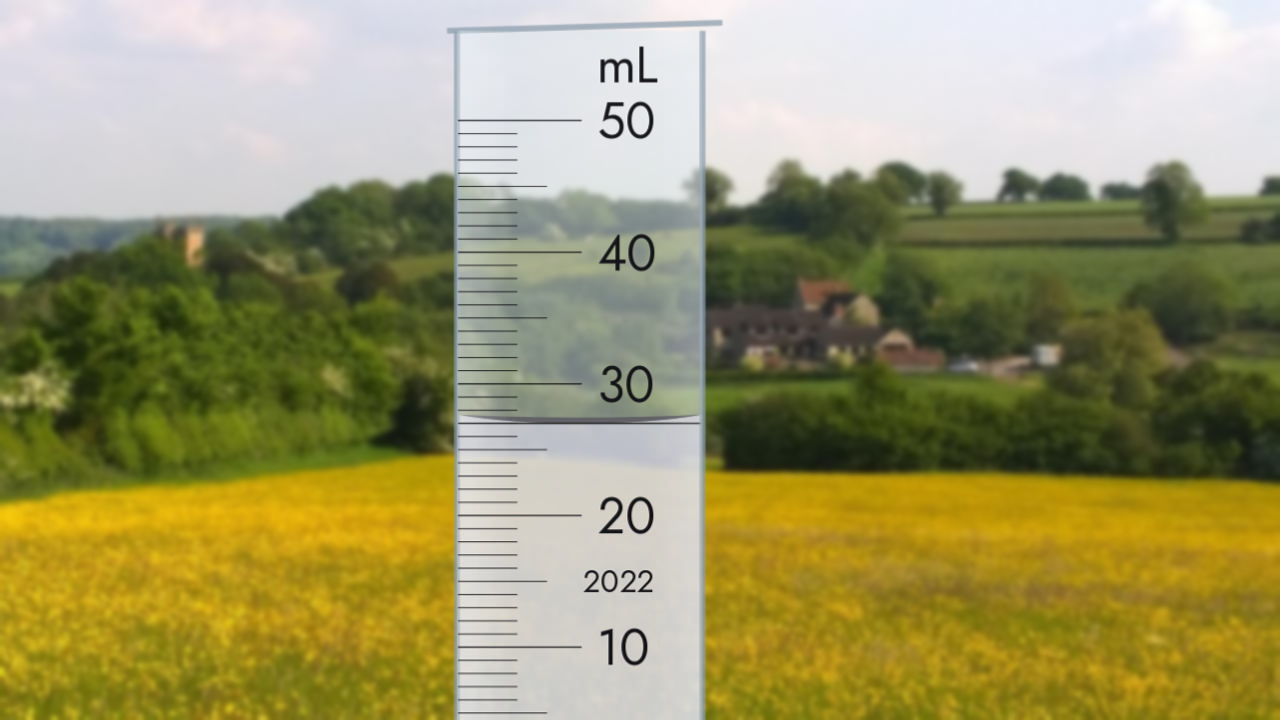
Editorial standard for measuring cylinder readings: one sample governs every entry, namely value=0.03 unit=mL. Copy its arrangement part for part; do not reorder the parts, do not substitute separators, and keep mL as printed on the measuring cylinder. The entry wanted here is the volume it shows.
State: value=27 unit=mL
